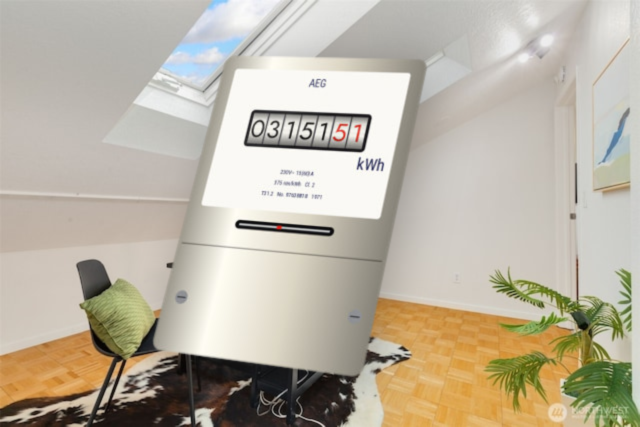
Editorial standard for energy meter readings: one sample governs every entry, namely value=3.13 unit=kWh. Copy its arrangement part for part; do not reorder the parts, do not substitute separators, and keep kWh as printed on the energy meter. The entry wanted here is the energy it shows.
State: value=3151.51 unit=kWh
